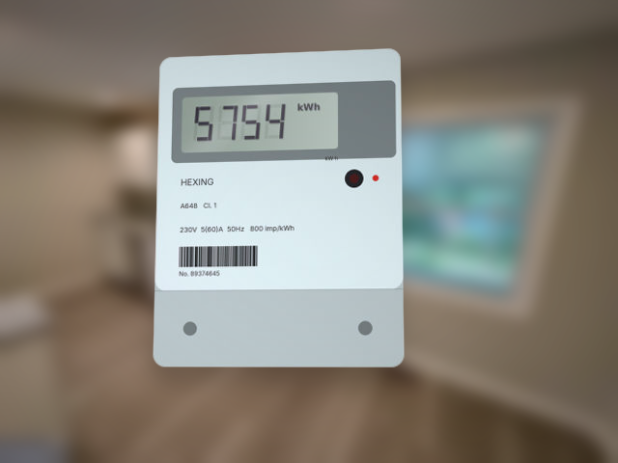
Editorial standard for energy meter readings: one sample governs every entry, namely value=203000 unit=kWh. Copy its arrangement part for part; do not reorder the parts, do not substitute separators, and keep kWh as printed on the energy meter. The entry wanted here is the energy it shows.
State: value=5754 unit=kWh
